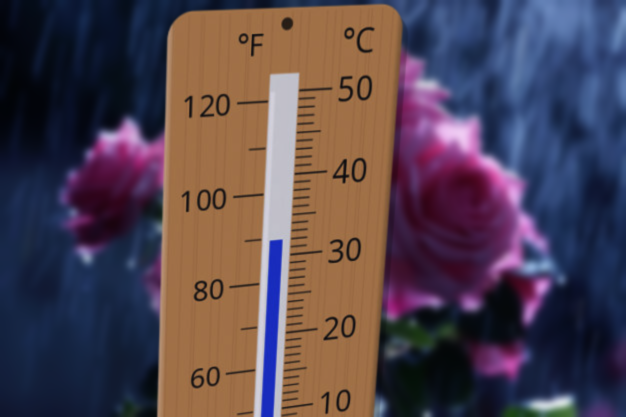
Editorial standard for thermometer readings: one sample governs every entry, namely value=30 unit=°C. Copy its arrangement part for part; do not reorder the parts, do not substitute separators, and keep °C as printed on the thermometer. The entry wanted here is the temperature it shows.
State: value=32 unit=°C
